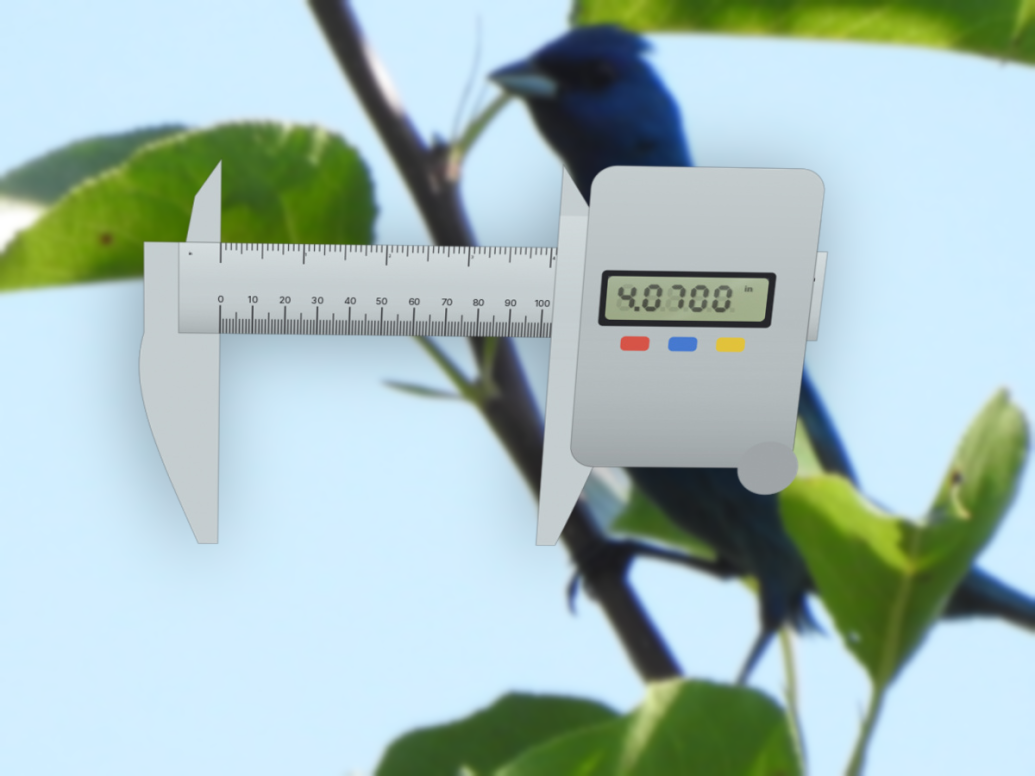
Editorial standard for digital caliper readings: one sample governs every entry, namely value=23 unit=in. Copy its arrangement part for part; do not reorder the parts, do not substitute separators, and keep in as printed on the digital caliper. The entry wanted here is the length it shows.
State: value=4.0700 unit=in
